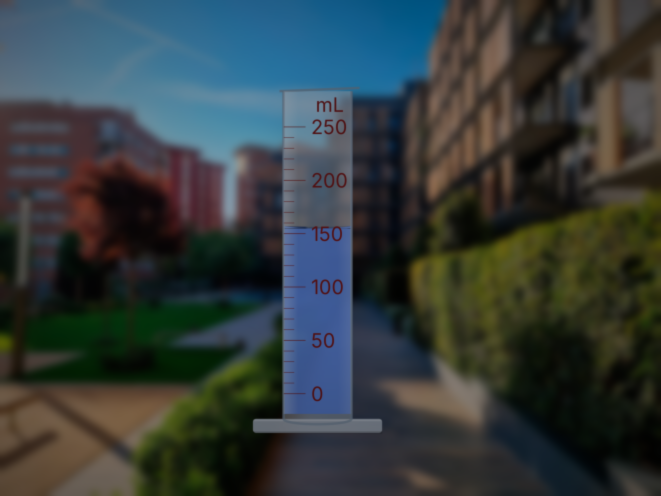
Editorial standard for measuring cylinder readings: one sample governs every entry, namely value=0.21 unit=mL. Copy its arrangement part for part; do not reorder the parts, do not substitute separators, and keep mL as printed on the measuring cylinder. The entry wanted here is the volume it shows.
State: value=155 unit=mL
